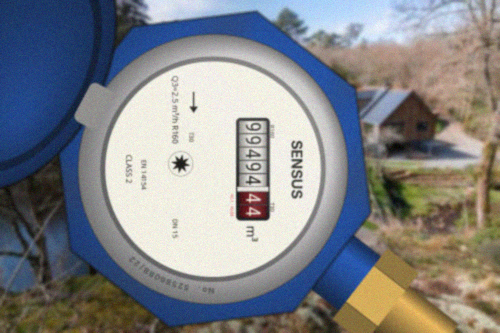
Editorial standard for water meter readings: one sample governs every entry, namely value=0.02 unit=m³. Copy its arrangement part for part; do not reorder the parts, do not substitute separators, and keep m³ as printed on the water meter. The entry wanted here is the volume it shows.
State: value=99494.44 unit=m³
